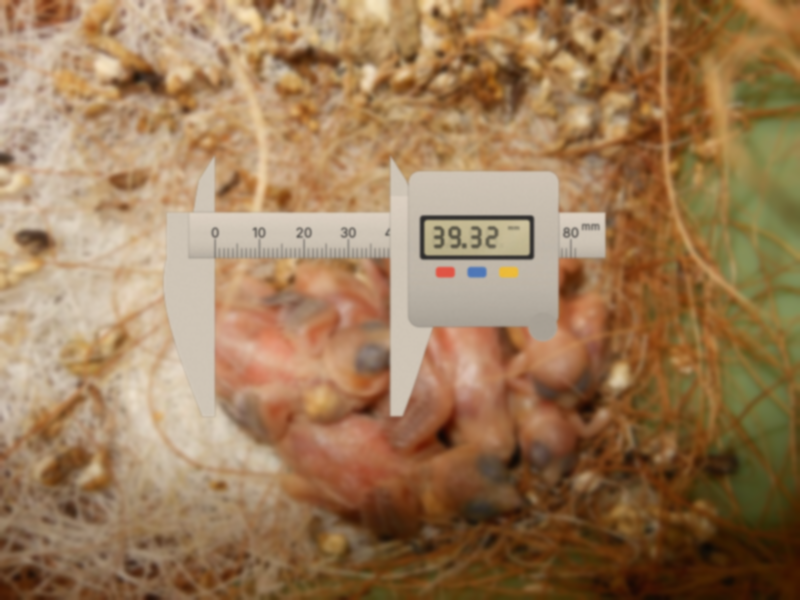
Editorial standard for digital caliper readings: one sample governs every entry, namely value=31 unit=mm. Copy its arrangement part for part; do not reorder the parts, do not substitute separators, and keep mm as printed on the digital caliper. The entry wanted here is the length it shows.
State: value=39.32 unit=mm
